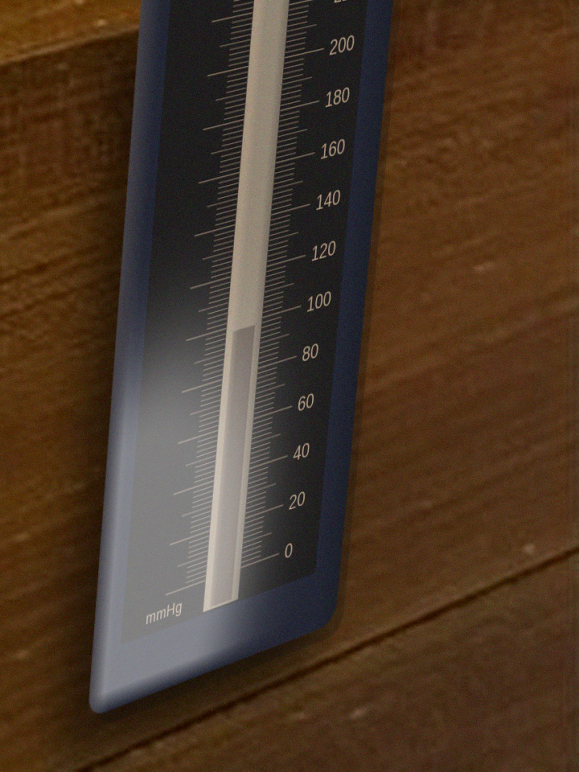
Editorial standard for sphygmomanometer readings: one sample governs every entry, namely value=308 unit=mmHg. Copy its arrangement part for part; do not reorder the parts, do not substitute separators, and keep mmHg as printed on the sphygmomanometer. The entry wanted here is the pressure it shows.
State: value=98 unit=mmHg
